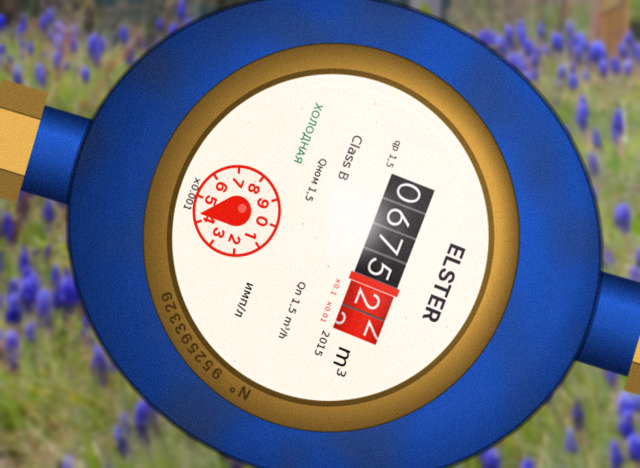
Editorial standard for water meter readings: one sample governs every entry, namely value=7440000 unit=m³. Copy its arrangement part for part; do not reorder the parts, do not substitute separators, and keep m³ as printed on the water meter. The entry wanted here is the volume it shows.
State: value=675.224 unit=m³
